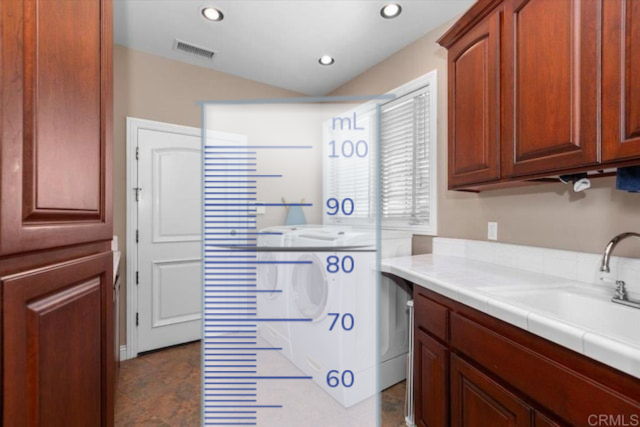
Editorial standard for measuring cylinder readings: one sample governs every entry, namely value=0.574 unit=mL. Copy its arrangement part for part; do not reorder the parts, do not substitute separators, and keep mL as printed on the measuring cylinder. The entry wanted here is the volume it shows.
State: value=82 unit=mL
